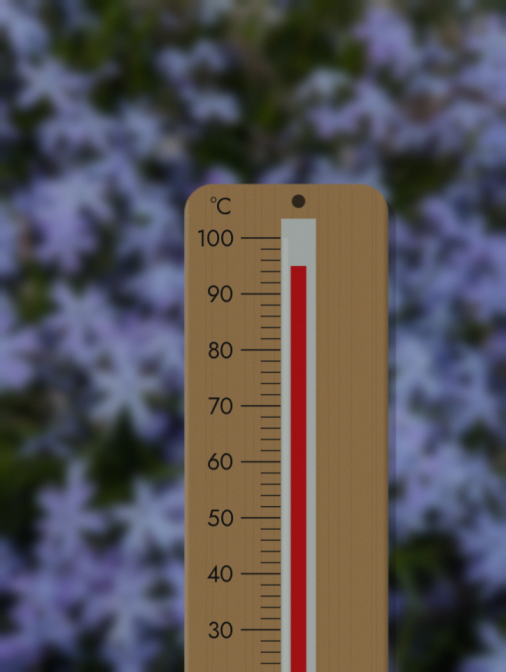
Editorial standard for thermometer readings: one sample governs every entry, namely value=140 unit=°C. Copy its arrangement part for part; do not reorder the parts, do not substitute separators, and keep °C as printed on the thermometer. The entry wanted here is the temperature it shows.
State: value=95 unit=°C
